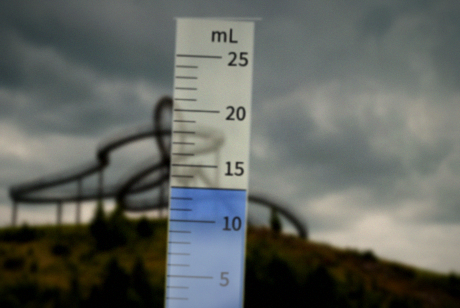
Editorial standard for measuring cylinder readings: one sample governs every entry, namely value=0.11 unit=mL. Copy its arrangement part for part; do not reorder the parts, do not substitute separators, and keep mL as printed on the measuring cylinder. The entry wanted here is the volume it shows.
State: value=13 unit=mL
